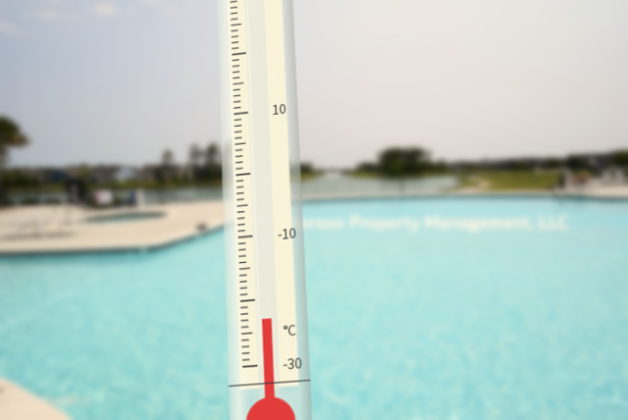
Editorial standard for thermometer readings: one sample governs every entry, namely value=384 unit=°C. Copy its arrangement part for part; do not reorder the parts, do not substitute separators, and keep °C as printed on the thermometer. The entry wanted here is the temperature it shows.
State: value=-23 unit=°C
